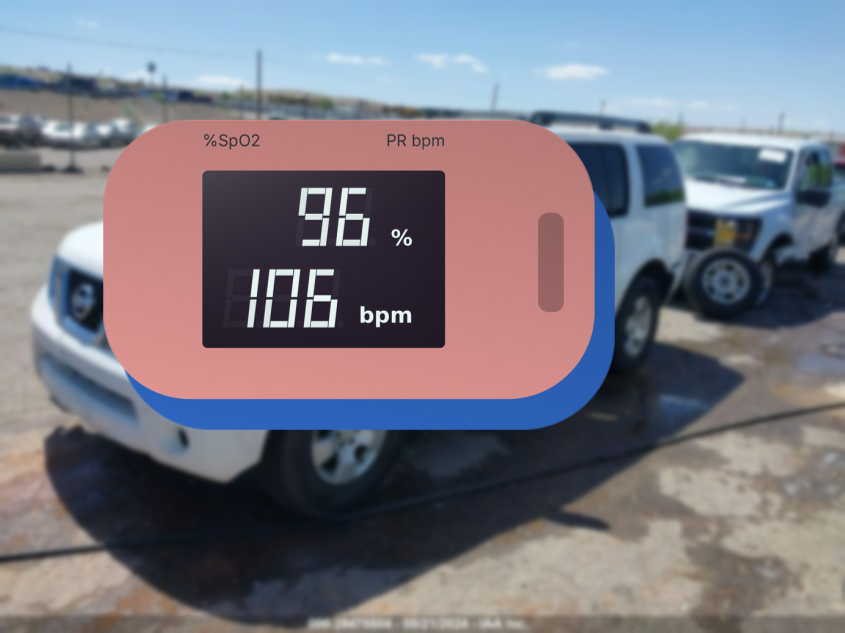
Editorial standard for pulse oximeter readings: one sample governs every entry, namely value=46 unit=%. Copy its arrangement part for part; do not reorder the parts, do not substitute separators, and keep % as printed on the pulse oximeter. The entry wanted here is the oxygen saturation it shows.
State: value=96 unit=%
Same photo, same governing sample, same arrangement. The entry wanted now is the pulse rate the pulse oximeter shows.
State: value=106 unit=bpm
